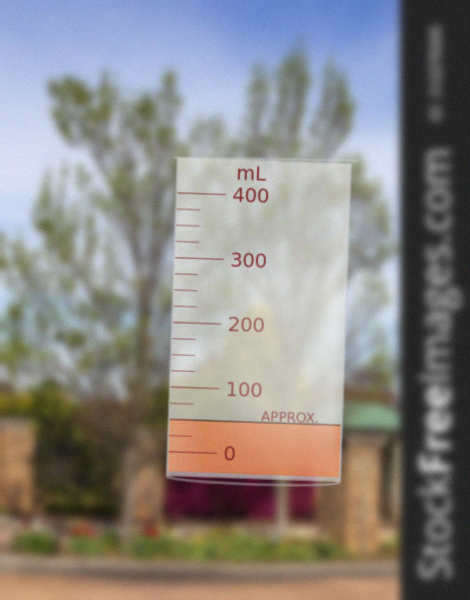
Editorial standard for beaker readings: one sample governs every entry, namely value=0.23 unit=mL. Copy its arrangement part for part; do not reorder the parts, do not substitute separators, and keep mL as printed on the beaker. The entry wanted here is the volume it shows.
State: value=50 unit=mL
